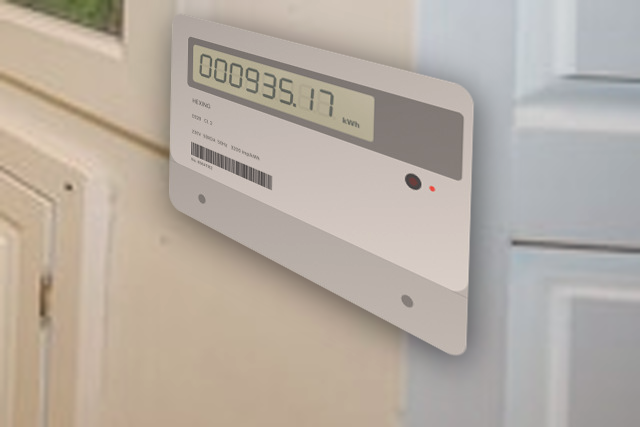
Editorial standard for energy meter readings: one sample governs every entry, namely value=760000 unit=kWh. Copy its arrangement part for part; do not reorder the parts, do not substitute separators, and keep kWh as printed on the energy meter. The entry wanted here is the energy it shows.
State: value=935.17 unit=kWh
